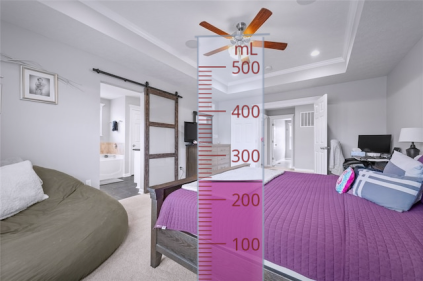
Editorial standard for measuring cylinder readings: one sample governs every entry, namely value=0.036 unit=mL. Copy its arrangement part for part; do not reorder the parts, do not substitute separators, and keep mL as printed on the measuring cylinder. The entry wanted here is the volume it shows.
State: value=240 unit=mL
